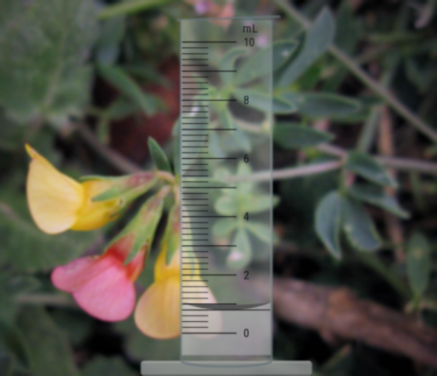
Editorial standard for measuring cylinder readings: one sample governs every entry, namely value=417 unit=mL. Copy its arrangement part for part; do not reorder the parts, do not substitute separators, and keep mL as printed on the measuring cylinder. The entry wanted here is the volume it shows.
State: value=0.8 unit=mL
